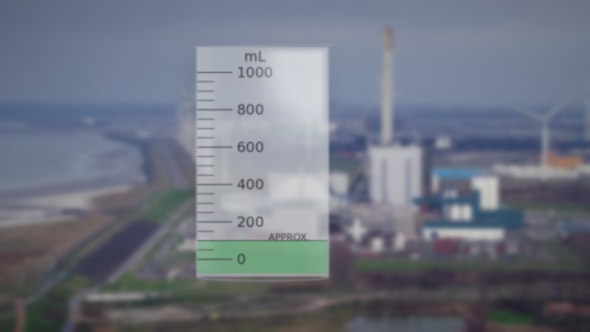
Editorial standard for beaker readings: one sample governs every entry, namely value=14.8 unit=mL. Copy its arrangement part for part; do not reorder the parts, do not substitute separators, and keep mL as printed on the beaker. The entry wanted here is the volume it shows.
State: value=100 unit=mL
